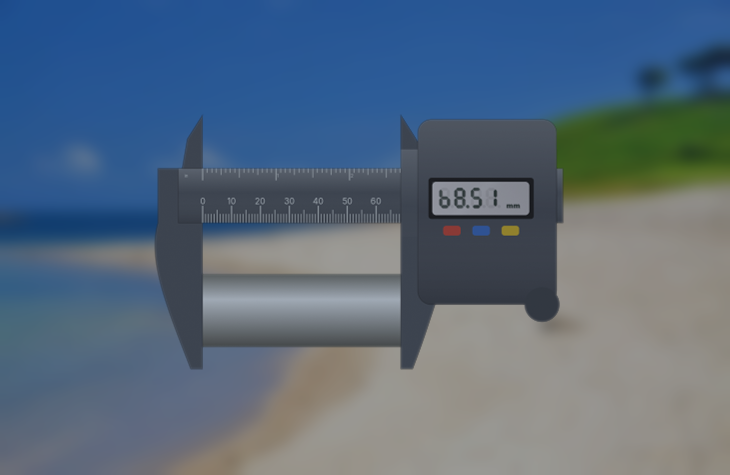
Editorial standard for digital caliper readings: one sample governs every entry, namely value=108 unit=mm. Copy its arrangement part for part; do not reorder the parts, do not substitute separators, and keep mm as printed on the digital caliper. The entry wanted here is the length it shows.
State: value=68.51 unit=mm
